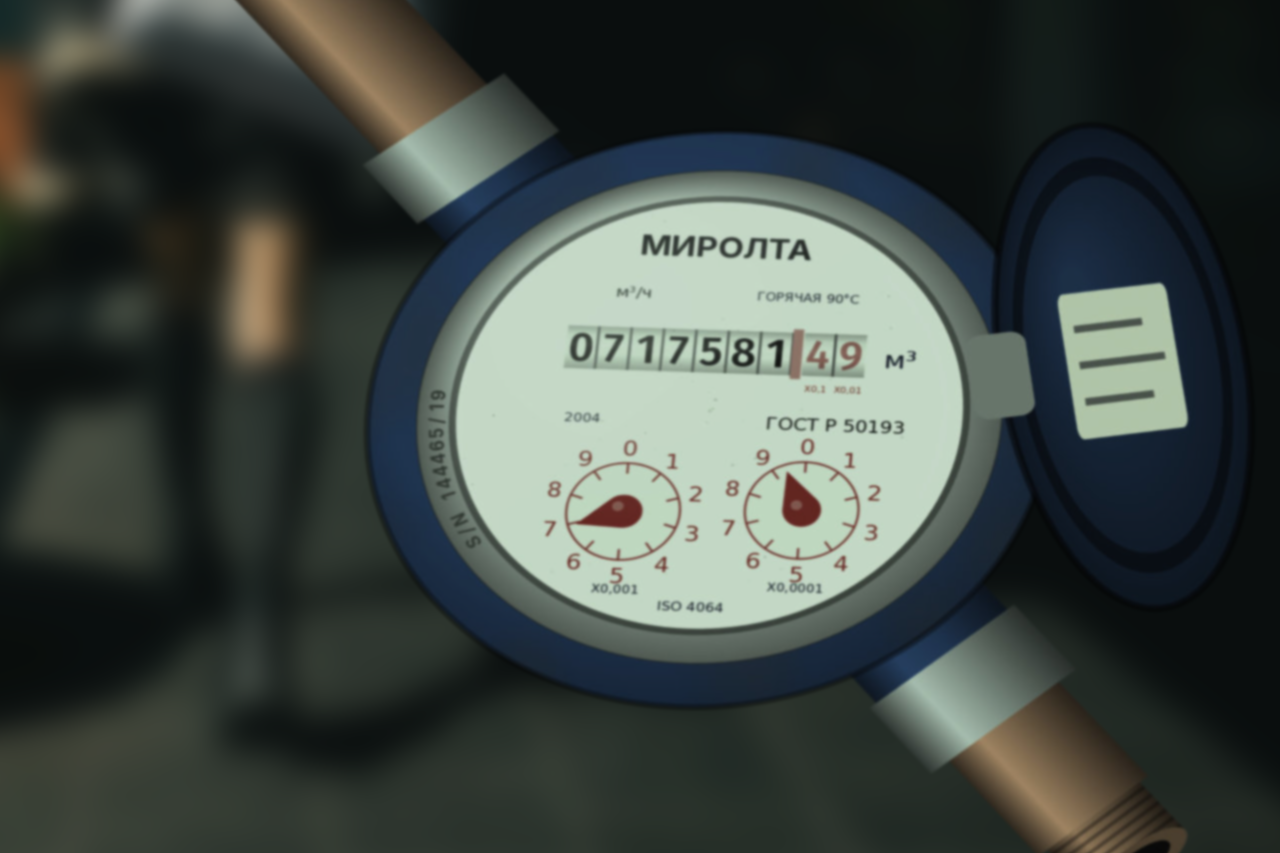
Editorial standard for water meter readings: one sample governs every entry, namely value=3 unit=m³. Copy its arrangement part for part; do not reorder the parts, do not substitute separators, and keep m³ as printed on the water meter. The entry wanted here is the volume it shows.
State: value=717581.4969 unit=m³
